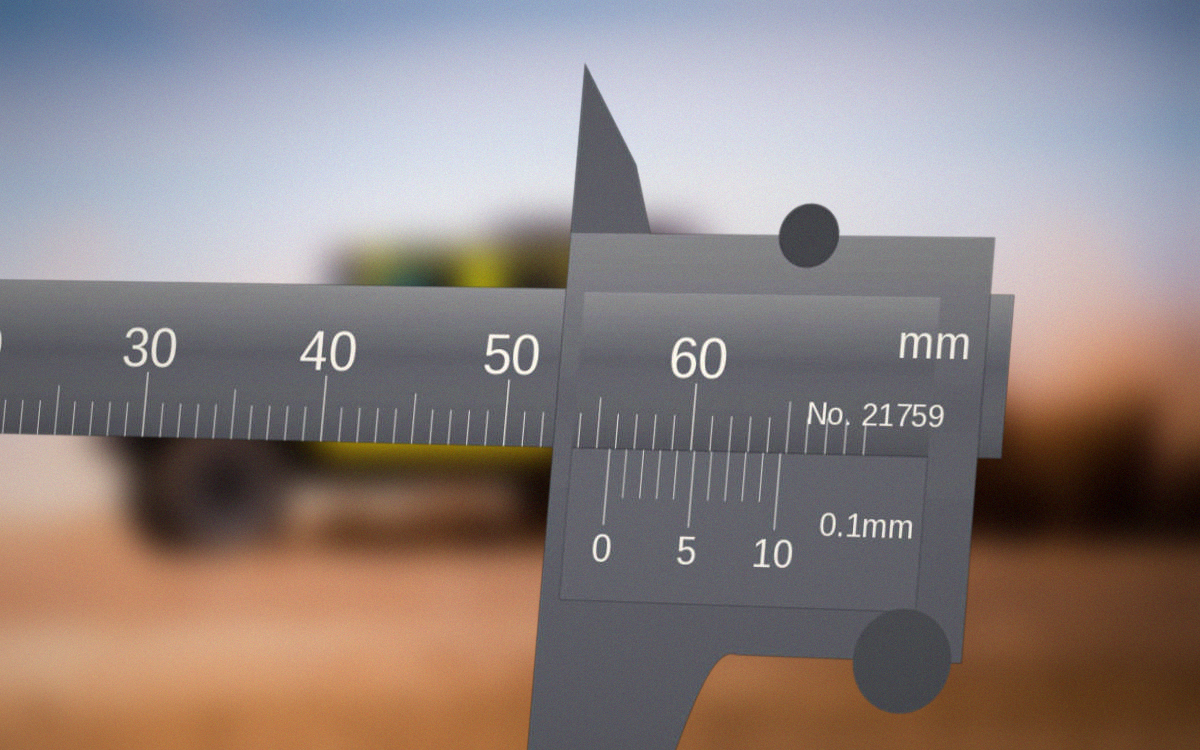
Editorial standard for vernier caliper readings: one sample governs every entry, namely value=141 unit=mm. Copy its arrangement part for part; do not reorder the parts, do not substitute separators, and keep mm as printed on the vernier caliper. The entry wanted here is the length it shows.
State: value=55.7 unit=mm
